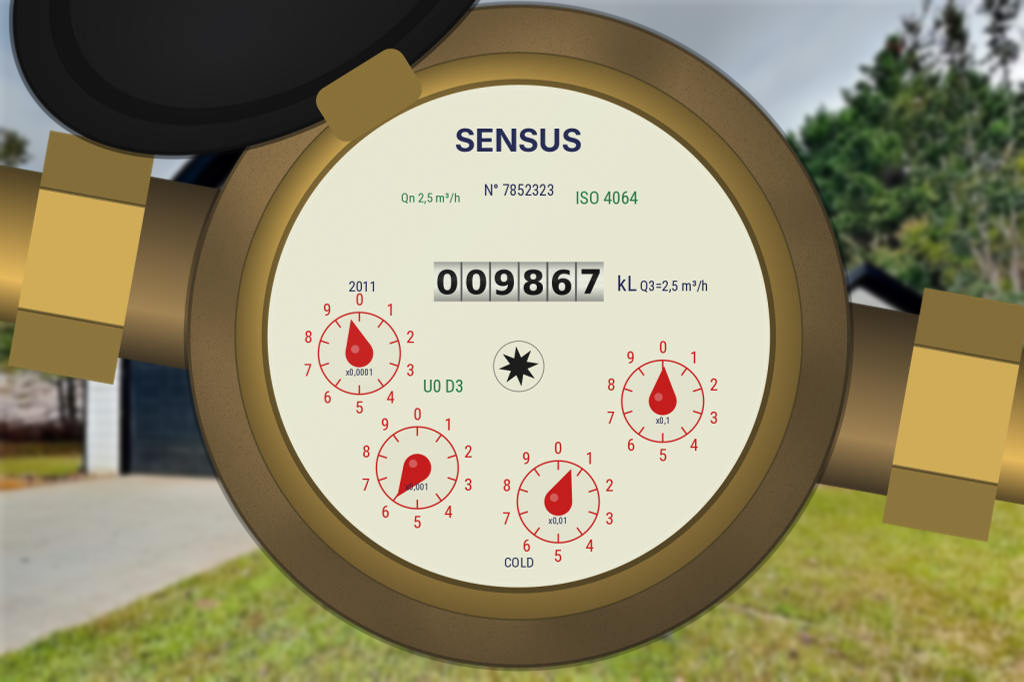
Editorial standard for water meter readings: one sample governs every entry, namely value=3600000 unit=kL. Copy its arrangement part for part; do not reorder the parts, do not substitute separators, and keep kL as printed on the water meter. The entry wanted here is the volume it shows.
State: value=9867.0059 unit=kL
